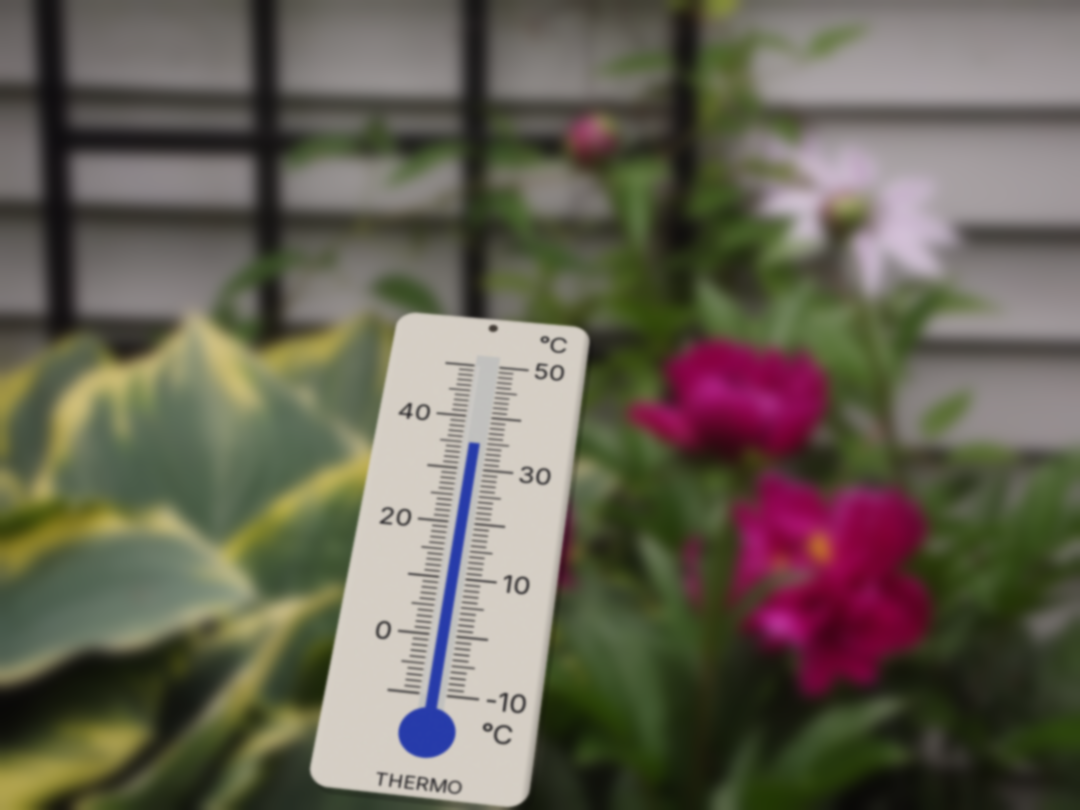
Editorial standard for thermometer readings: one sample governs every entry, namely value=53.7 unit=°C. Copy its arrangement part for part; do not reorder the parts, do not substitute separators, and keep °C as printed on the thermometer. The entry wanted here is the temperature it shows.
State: value=35 unit=°C
